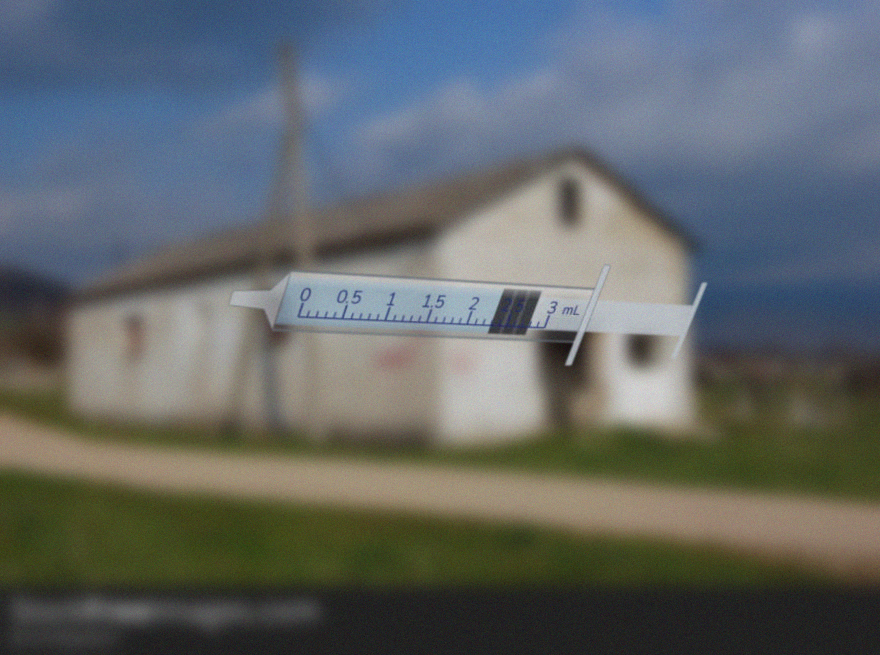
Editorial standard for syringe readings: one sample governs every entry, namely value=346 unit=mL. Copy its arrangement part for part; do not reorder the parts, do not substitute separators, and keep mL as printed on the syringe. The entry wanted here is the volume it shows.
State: value=2.3 unit=mL
